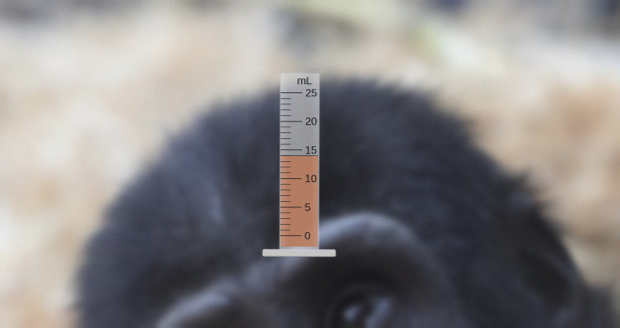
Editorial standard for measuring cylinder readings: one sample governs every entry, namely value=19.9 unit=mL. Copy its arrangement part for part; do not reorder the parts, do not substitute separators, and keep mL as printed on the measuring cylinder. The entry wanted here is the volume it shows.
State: value=14 unit=mL
